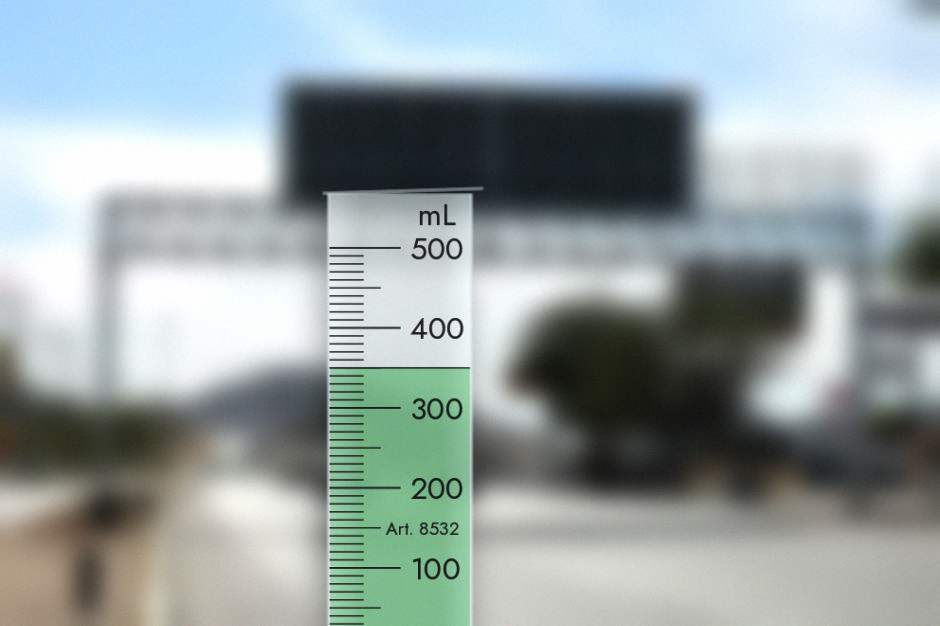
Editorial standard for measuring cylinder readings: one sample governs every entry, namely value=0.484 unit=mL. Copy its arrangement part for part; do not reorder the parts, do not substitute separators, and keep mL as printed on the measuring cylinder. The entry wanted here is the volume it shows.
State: value=350 unit=mL
